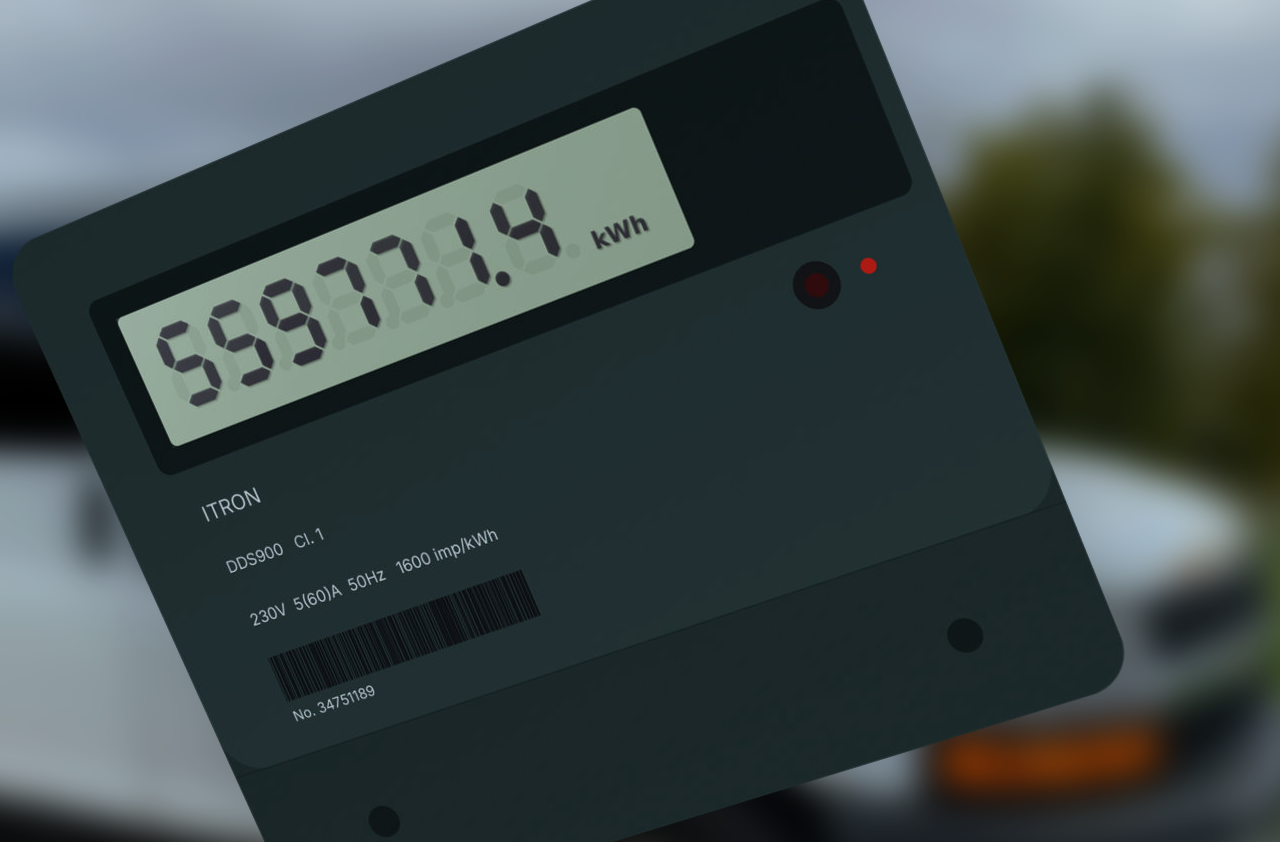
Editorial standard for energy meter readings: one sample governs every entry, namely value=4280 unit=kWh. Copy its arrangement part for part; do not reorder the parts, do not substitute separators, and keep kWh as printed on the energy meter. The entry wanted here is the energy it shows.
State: value=559771.4 unit=kWh
